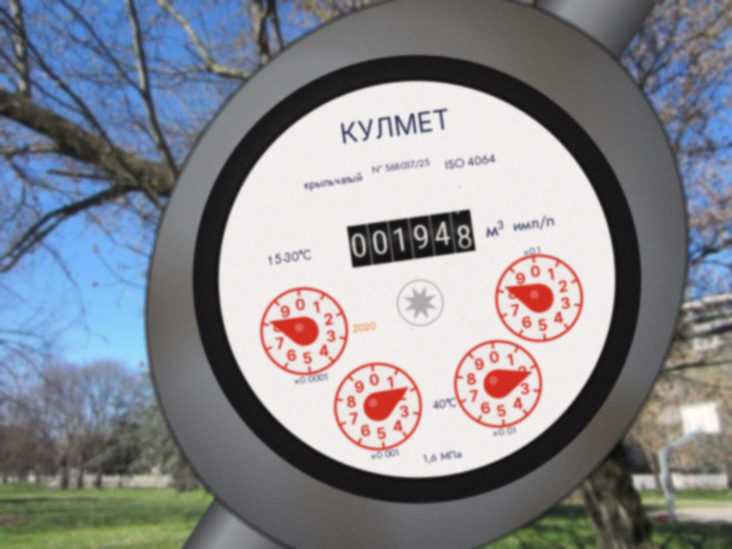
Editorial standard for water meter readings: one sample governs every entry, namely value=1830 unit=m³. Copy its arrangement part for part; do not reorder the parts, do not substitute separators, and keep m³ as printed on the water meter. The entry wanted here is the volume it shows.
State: value=1947.8218 unit=m³
